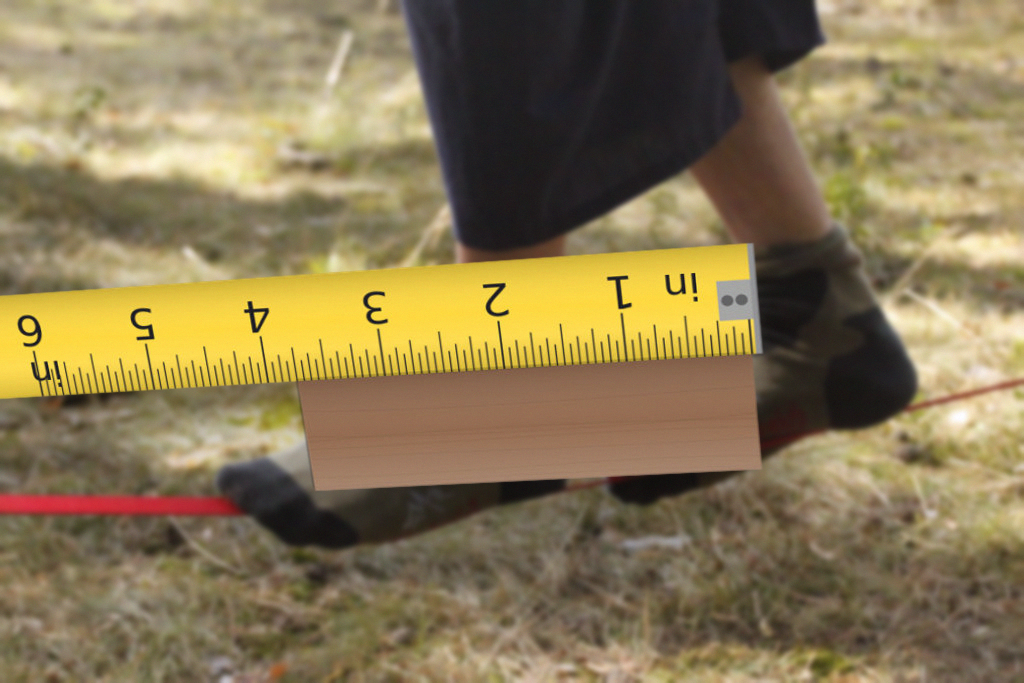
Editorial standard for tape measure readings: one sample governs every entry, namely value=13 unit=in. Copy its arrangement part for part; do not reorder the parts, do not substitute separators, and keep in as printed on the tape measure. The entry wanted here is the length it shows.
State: value=3.75 unit=in
